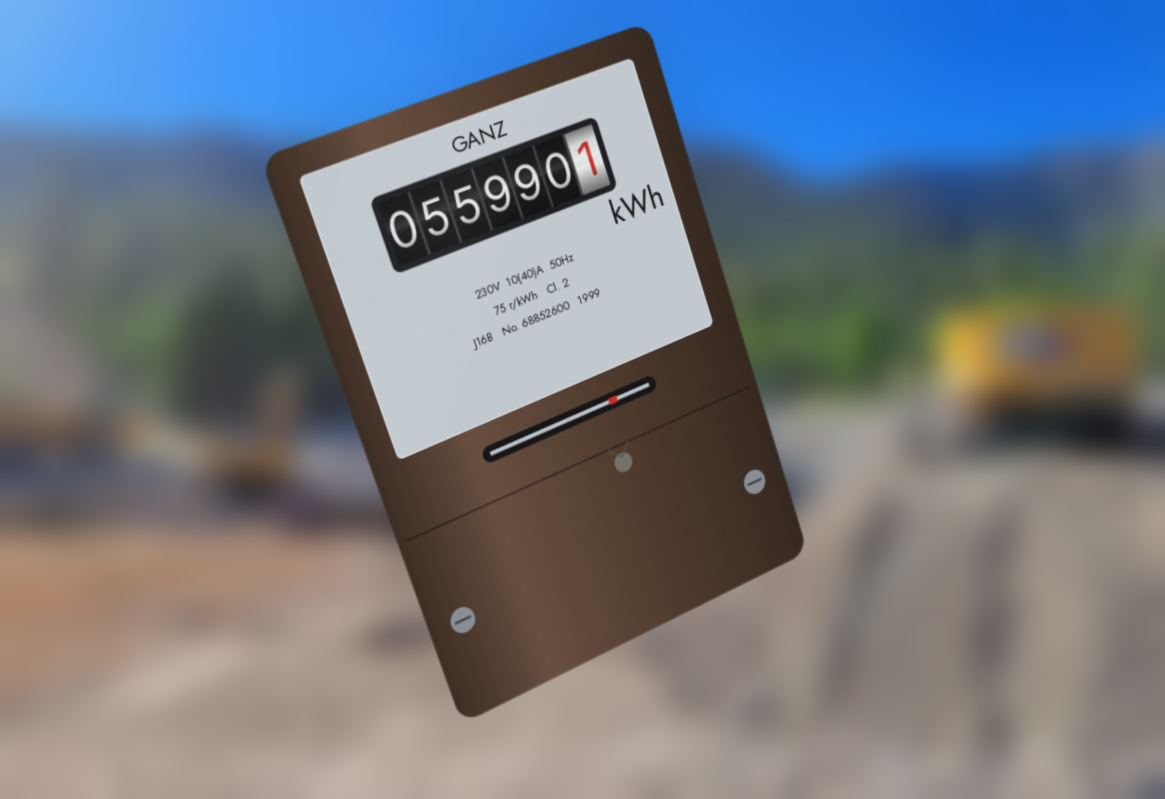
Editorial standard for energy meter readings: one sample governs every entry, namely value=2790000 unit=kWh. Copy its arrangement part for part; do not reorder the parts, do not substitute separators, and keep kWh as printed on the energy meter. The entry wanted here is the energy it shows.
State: value=55990.1 unit=kWh
